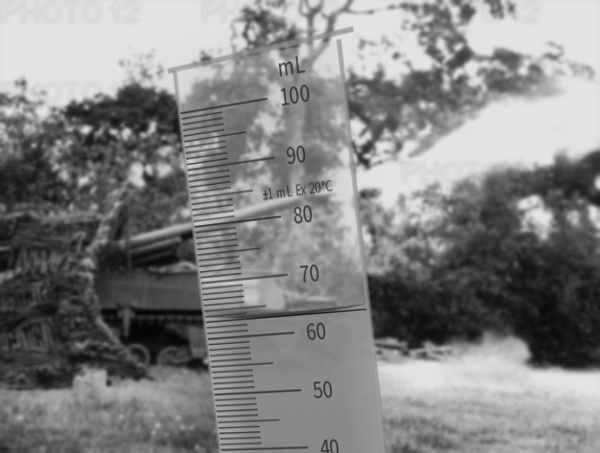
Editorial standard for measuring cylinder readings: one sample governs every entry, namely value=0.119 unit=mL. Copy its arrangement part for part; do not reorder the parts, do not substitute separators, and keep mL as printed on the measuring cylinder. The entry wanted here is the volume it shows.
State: value=63 unit=mL
